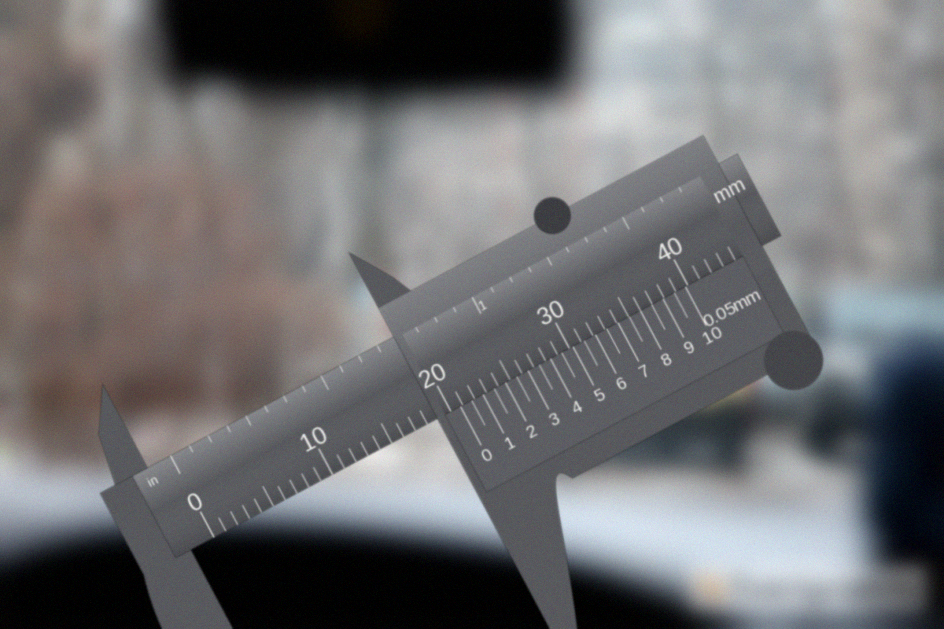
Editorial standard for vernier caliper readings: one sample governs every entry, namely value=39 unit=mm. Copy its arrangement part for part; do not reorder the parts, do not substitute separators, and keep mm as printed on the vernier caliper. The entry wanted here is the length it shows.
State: value=20.8 unit=mm
